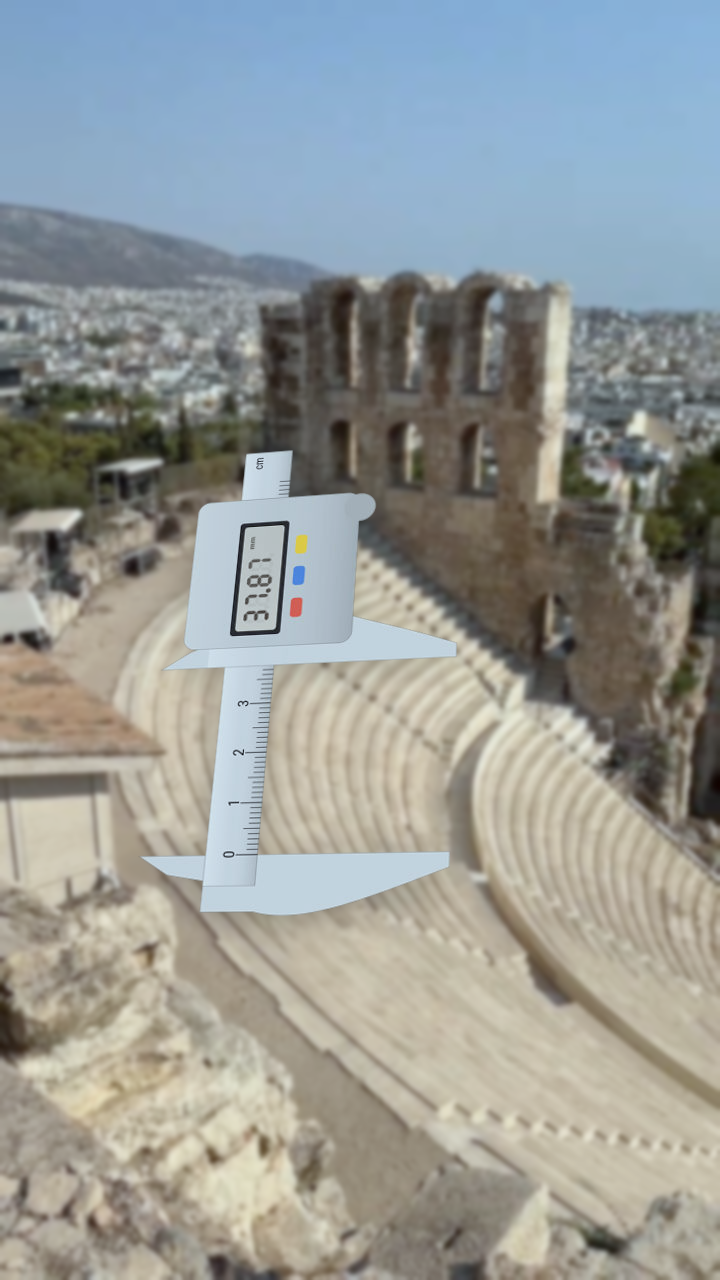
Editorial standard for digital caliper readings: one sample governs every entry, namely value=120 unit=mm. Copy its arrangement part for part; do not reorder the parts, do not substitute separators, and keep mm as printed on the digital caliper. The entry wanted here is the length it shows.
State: value=37.87 unit=mm
